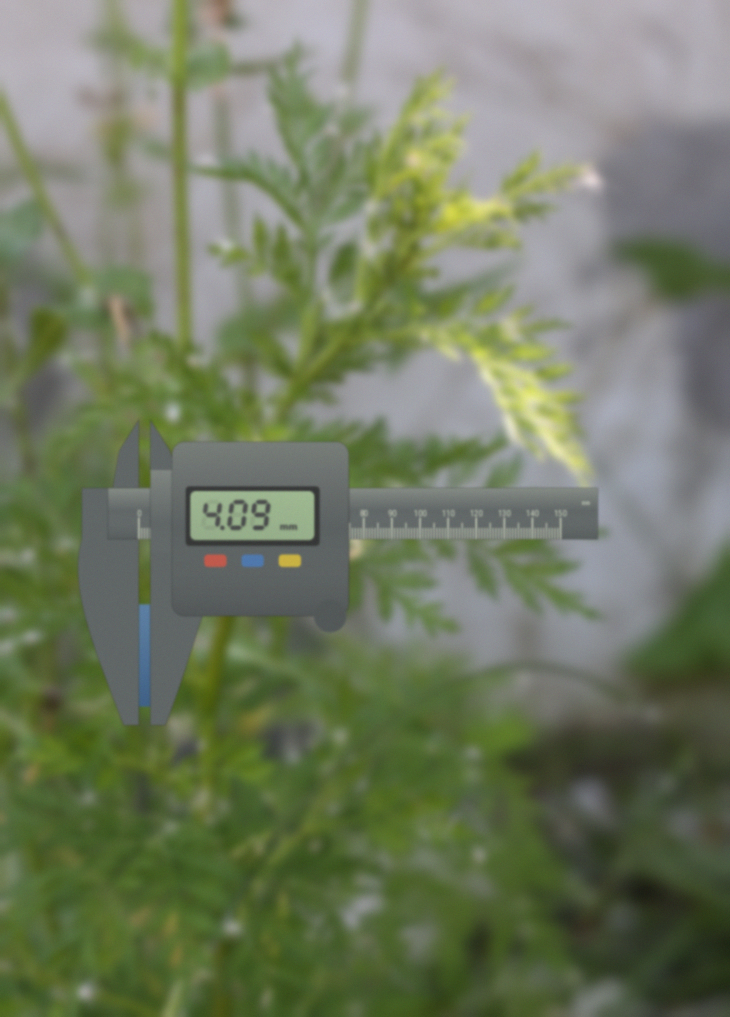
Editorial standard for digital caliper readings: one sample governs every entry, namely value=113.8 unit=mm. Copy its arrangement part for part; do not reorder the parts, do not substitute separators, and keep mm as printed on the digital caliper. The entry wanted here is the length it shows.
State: value=4.09 unit=mm
